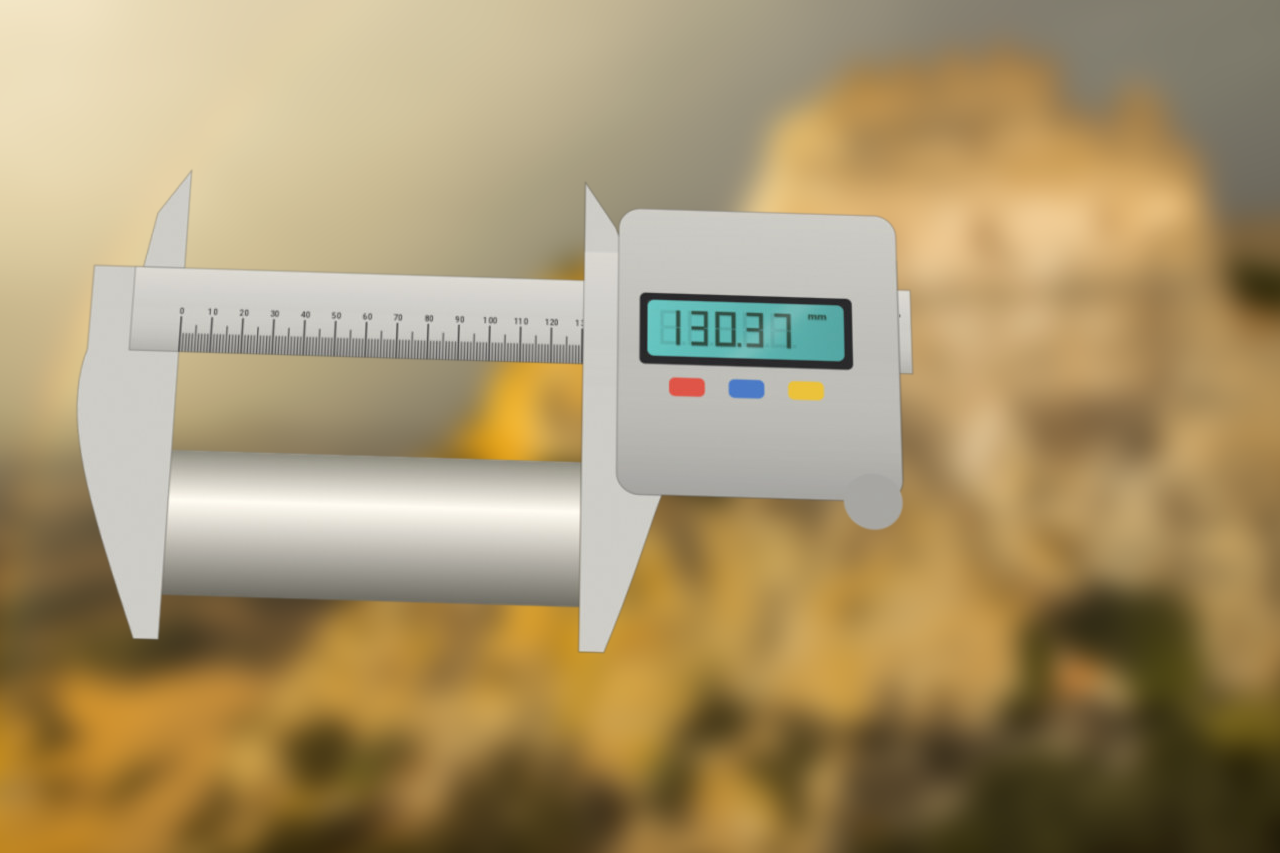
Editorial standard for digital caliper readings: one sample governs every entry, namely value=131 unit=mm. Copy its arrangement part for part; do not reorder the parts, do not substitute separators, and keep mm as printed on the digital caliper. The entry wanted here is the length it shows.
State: value=130.37 unit=mm
